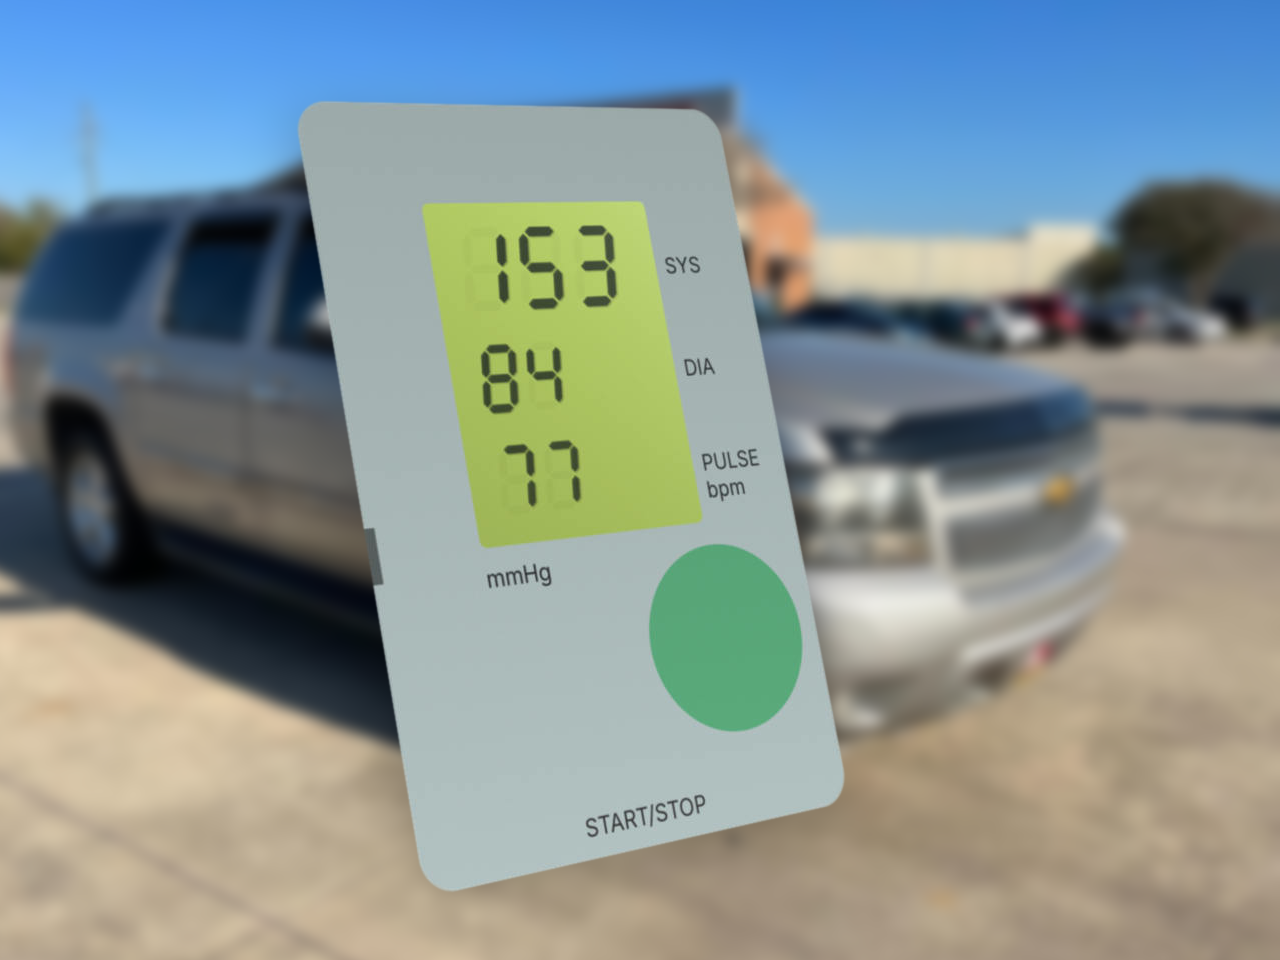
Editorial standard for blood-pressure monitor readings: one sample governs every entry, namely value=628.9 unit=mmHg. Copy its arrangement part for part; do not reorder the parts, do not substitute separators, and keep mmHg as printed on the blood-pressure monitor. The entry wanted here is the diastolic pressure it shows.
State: value=84 unit=mmHg
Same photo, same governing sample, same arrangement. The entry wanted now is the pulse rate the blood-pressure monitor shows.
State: value=77 unit=bpm
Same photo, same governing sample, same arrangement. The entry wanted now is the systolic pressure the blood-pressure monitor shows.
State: value=153 unit=mmHg
